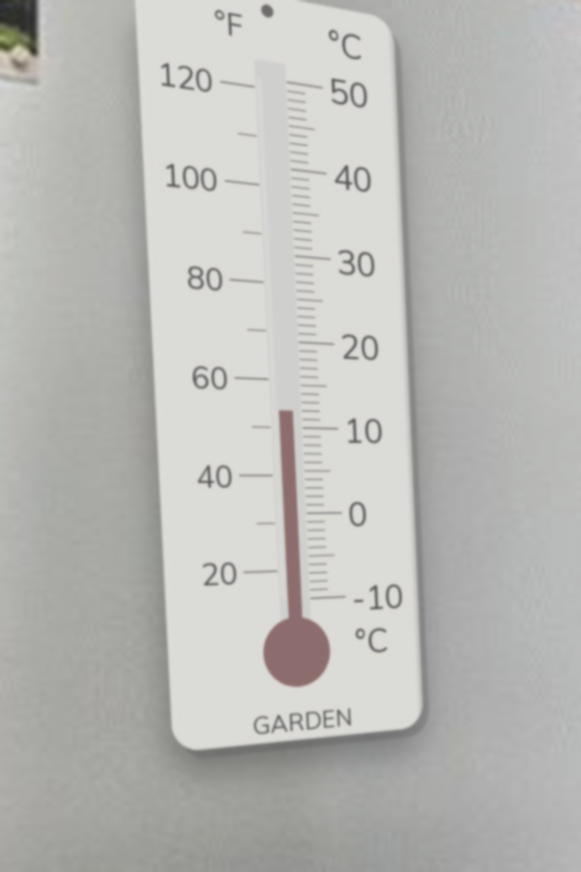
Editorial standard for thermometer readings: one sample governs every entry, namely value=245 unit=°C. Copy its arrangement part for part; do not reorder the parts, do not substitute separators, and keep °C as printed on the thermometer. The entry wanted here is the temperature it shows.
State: value=12 unit=°C
